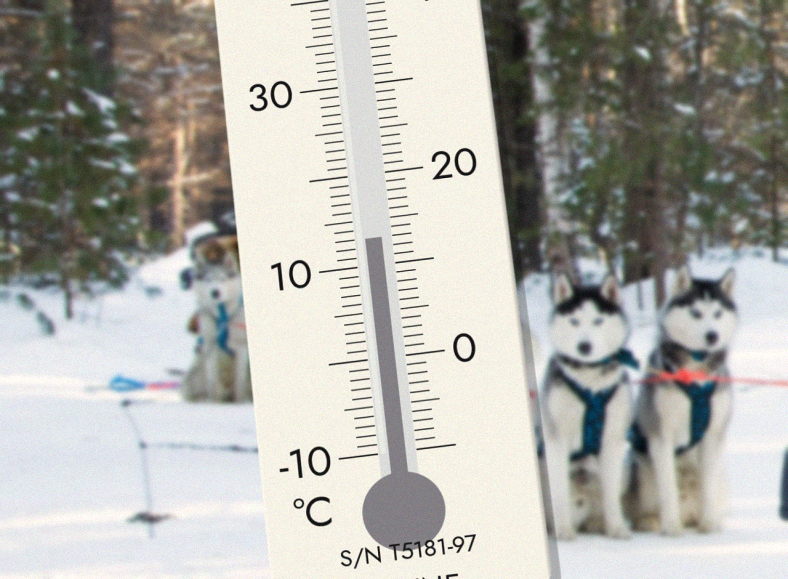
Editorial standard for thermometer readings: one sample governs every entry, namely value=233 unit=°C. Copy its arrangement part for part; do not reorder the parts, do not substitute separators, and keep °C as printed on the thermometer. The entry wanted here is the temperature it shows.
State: value=13 unit=°C
